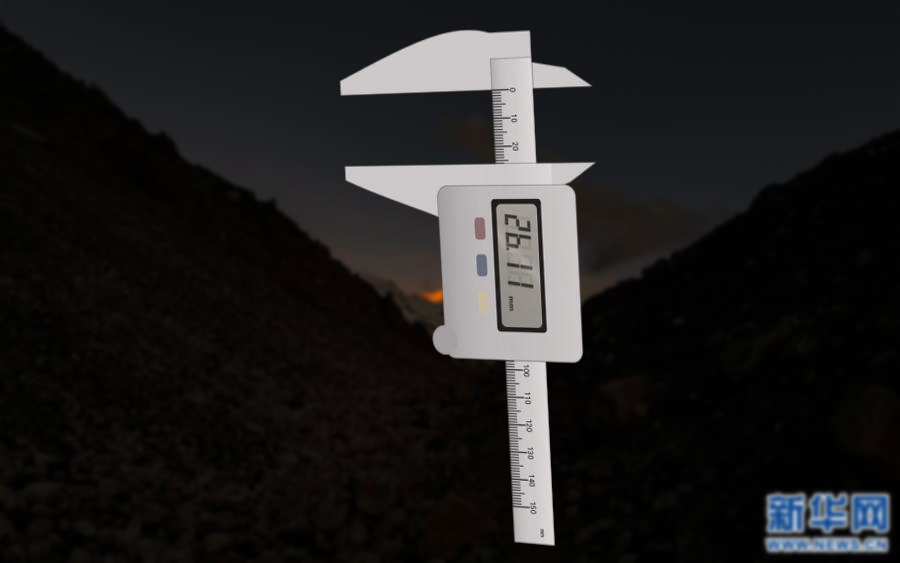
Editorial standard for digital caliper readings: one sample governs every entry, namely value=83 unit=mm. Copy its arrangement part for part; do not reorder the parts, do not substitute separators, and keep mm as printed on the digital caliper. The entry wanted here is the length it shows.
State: value=26.11 unit=mm
